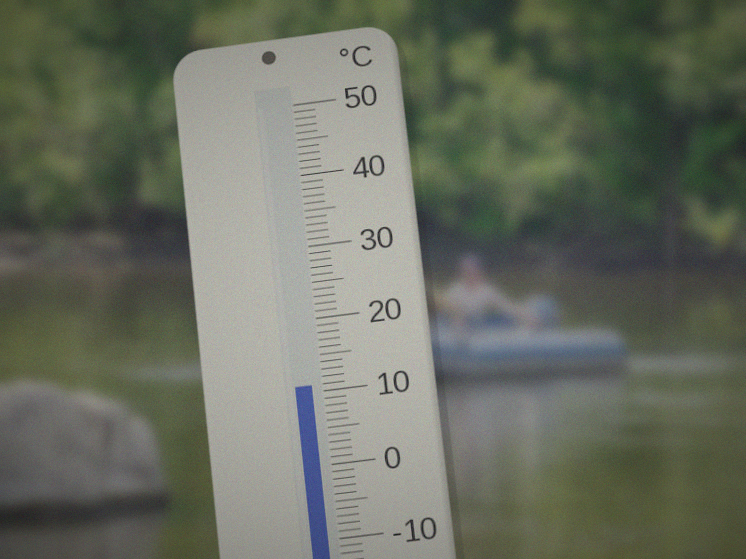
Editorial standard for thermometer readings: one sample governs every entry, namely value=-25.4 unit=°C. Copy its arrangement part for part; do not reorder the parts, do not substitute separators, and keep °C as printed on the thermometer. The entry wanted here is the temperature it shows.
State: value=11 unit=°C
